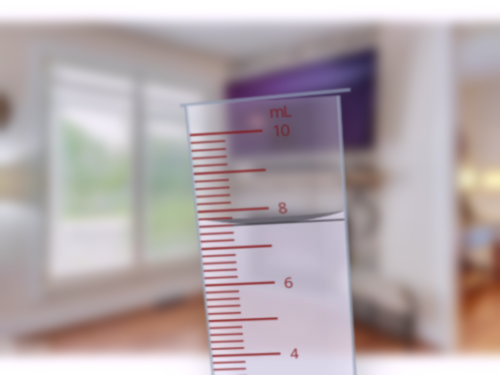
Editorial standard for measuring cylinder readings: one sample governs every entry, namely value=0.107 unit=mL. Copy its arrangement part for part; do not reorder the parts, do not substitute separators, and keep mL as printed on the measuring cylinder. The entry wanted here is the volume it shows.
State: value=7.6 unit=mL
